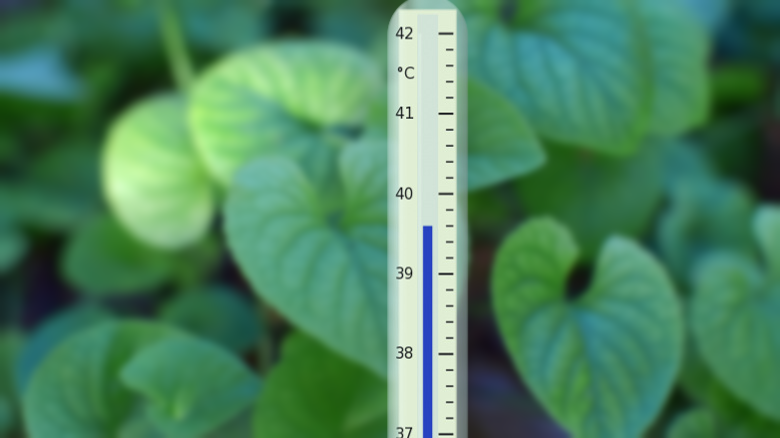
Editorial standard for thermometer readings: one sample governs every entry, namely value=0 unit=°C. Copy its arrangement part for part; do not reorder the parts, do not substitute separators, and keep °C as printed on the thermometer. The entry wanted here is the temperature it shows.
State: value=39.6 unit=°C
